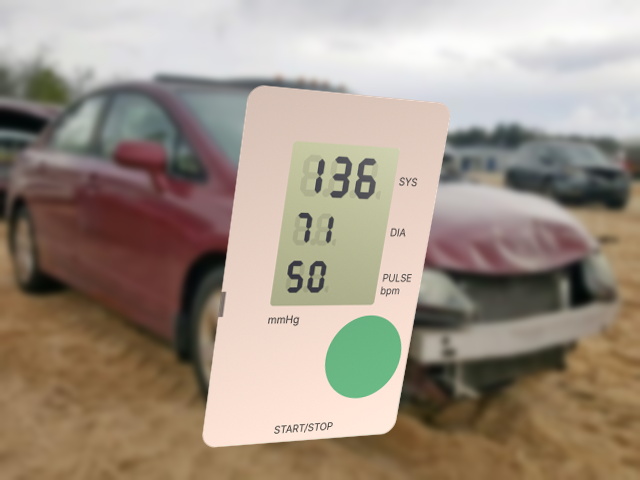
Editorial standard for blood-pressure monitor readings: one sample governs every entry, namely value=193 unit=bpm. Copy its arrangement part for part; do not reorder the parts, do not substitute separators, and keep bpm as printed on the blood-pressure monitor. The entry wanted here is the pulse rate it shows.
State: value=50 unit=bpm
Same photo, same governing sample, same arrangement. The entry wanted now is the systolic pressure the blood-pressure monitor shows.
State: value=136 unit=mmHg
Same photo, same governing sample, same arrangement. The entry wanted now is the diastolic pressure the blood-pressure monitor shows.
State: value=71 unit=mmHg
